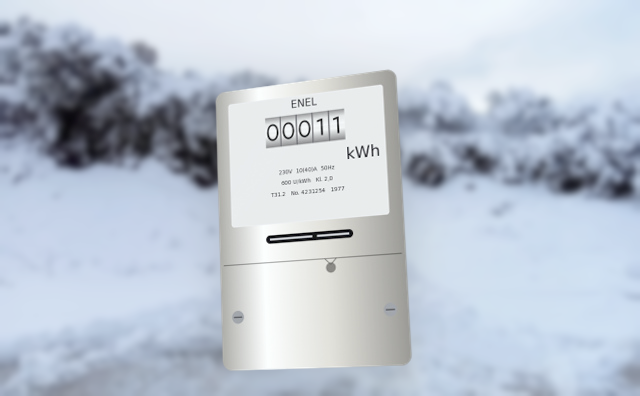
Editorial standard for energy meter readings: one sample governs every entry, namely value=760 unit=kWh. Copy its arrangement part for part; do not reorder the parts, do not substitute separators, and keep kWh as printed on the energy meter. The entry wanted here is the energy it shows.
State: value=11 unit=kWh
